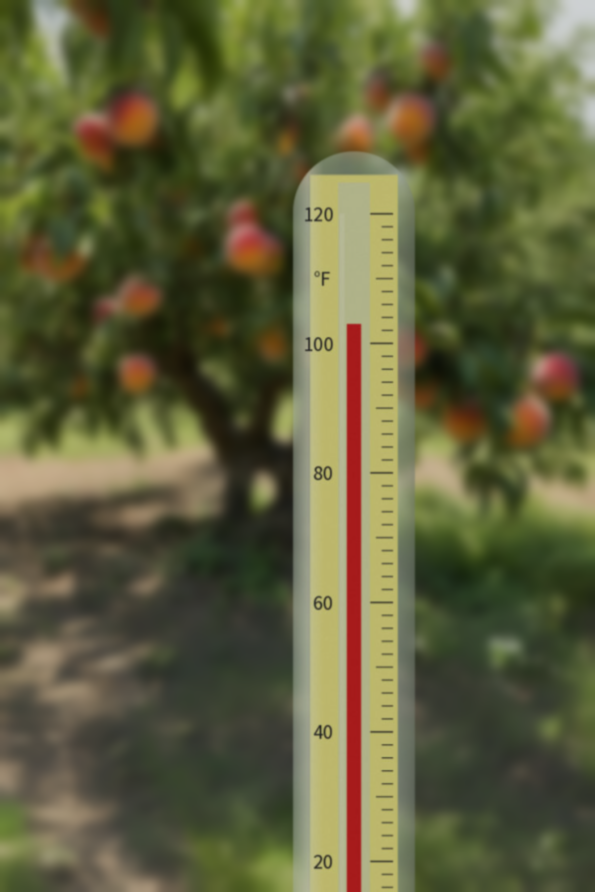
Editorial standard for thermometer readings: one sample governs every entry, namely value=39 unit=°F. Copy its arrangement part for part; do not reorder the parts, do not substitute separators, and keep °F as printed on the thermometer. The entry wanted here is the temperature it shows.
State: value=103 unit=°F
